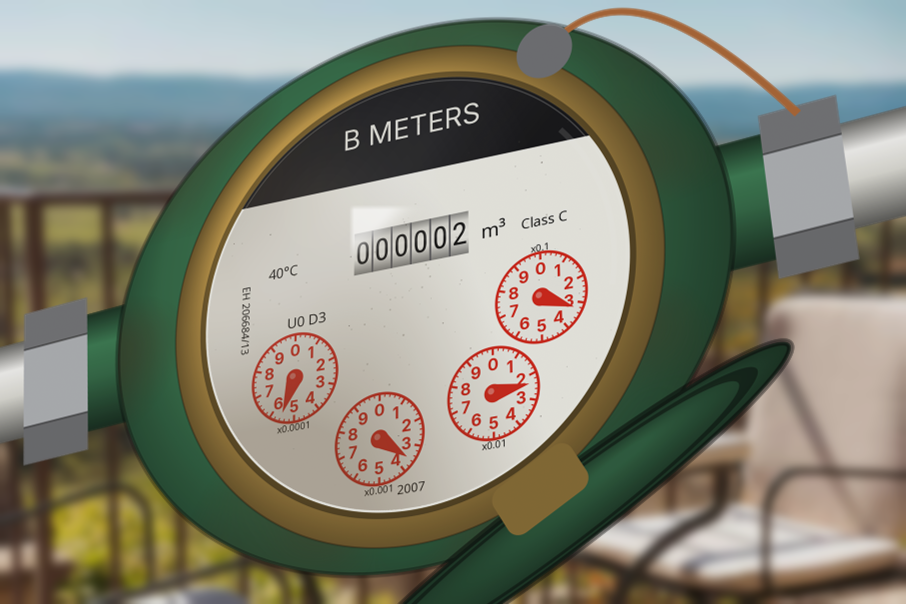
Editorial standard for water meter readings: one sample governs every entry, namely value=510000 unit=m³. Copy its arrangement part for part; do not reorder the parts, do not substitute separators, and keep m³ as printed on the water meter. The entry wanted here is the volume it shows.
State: value=2.3235 unit=m³
